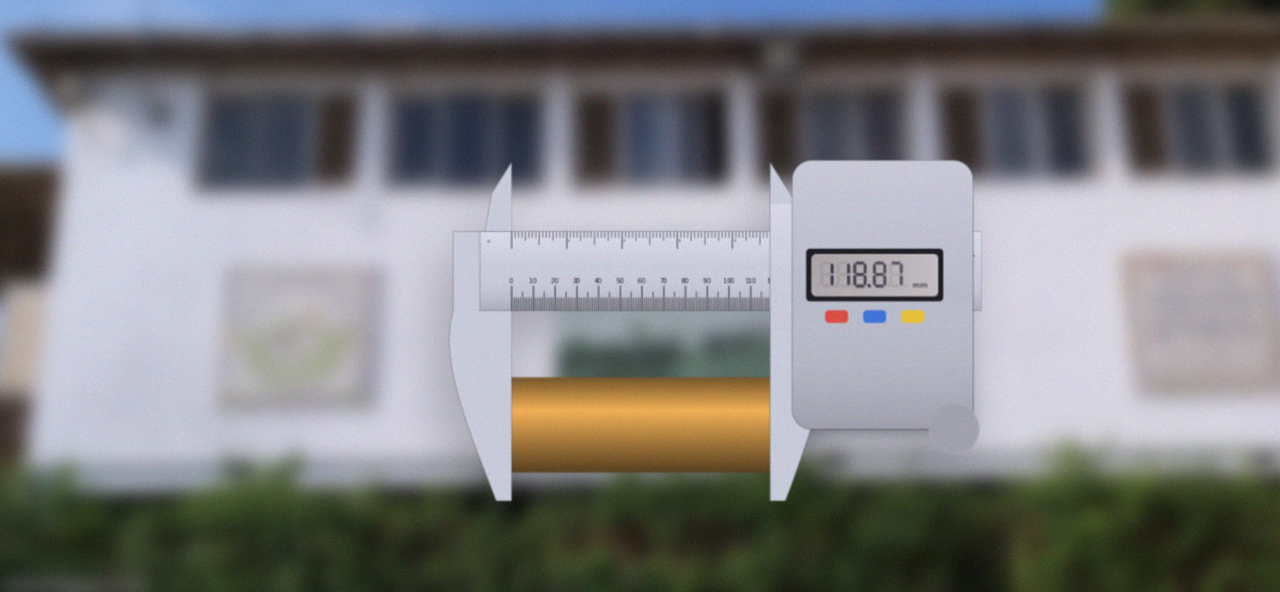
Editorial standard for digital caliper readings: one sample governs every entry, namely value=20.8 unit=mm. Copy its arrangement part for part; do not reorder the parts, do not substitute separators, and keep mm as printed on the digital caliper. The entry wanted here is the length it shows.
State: value=118.87 unit=mm
